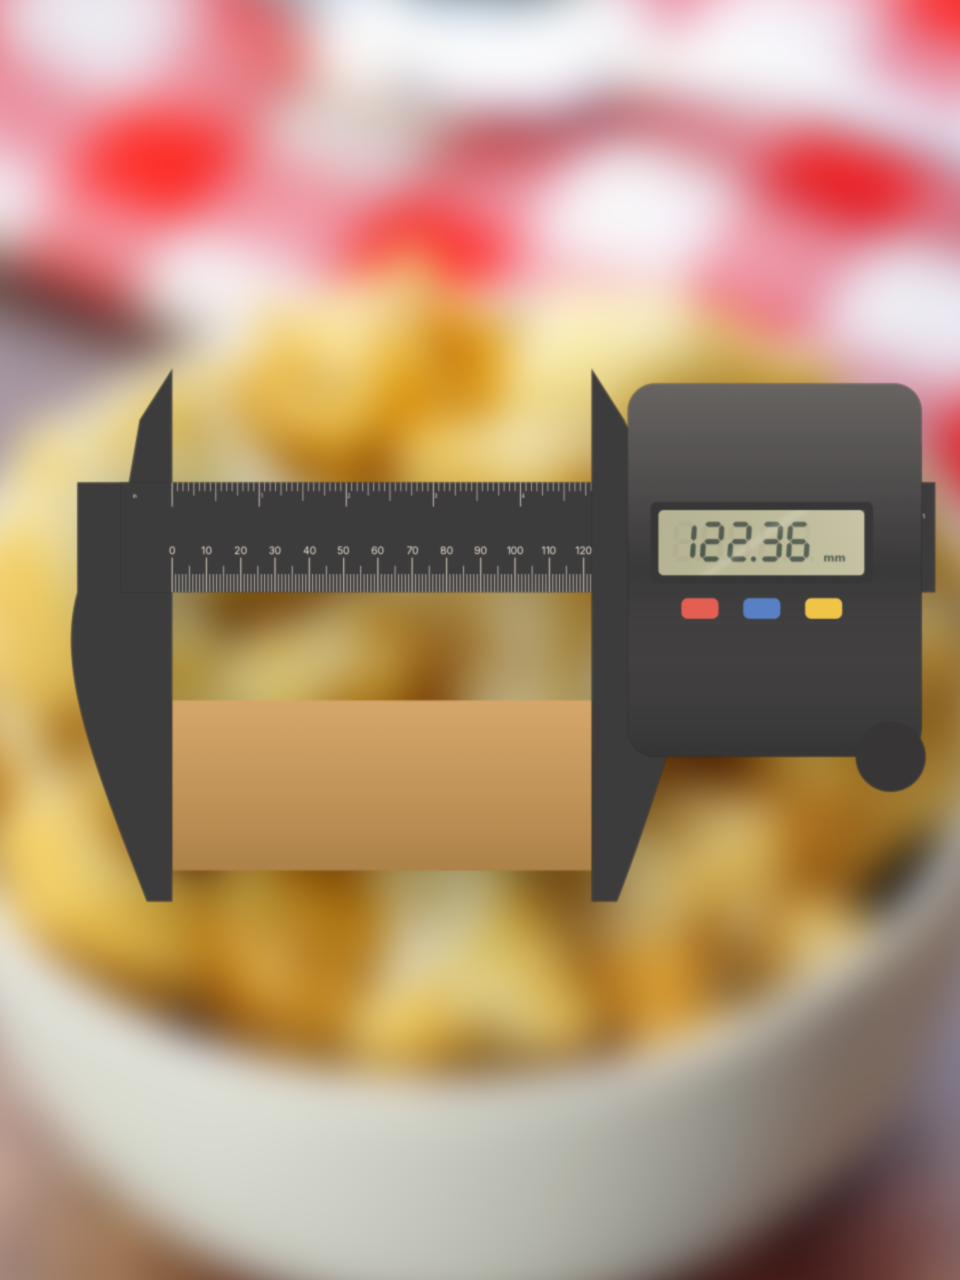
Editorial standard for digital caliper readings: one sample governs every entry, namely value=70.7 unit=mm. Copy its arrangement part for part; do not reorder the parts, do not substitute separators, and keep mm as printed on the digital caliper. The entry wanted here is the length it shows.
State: value=122.36 unit=mm
